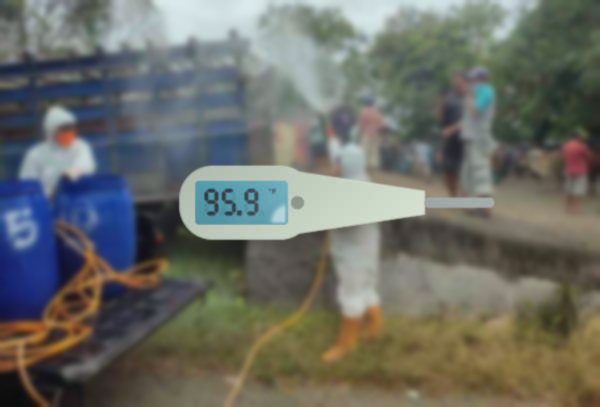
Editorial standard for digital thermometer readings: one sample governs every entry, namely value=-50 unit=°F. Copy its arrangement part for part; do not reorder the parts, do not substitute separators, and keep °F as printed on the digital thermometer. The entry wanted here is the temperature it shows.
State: value=95.9 unit=°F
